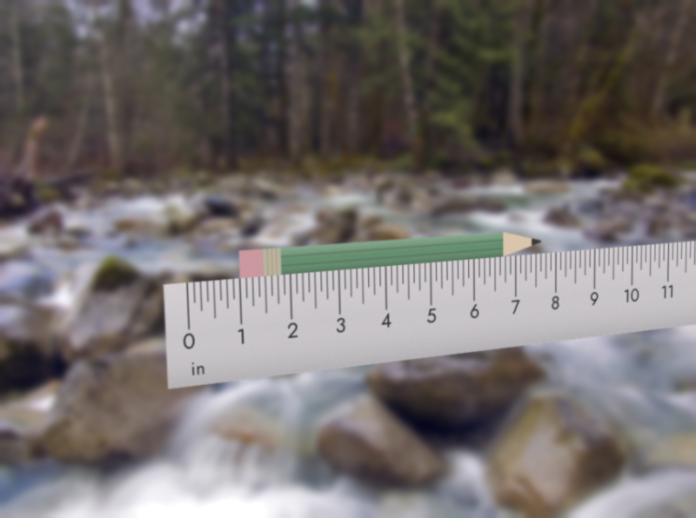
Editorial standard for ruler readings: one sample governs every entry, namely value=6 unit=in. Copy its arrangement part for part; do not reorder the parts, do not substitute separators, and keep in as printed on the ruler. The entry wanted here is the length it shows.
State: value=6.625 unit=in
